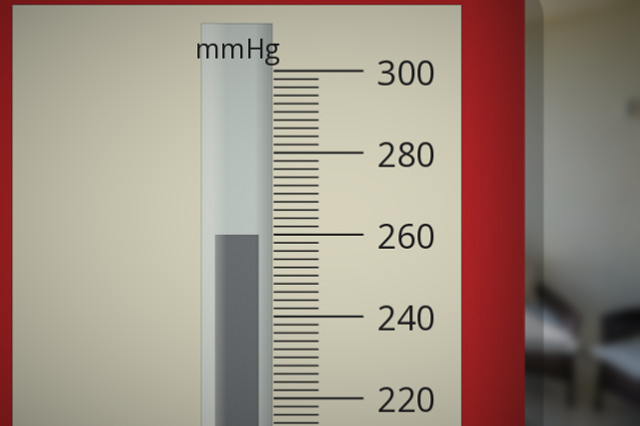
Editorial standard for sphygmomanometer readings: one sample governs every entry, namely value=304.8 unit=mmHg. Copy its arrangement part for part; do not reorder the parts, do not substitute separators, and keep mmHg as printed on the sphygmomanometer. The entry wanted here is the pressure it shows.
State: value=260 unit=mmHg
